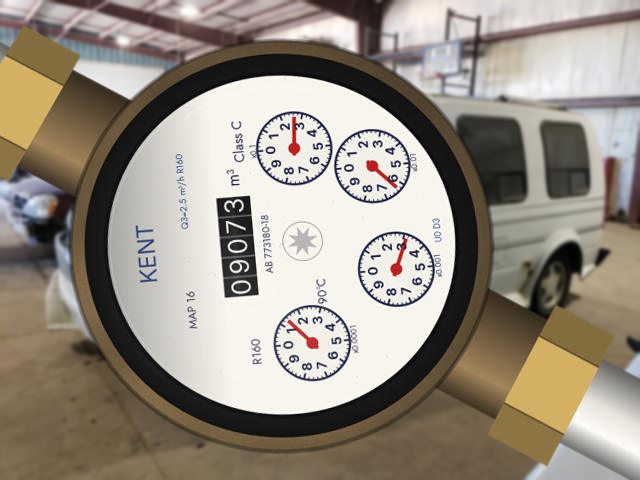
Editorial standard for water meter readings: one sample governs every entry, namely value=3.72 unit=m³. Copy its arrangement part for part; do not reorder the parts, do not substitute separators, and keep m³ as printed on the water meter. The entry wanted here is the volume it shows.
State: value=9073.2631 unit=m³
